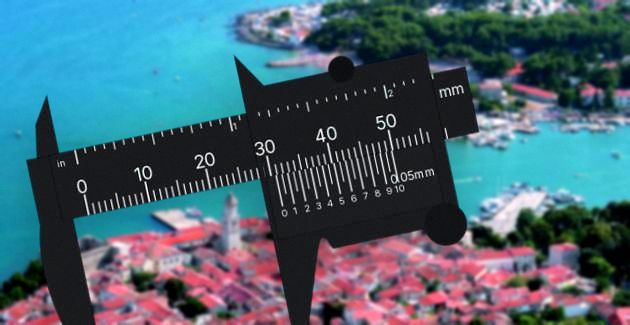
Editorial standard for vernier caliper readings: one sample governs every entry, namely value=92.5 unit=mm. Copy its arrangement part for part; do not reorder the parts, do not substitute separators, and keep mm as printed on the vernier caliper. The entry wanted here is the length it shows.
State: value=30.8 unit=mm
